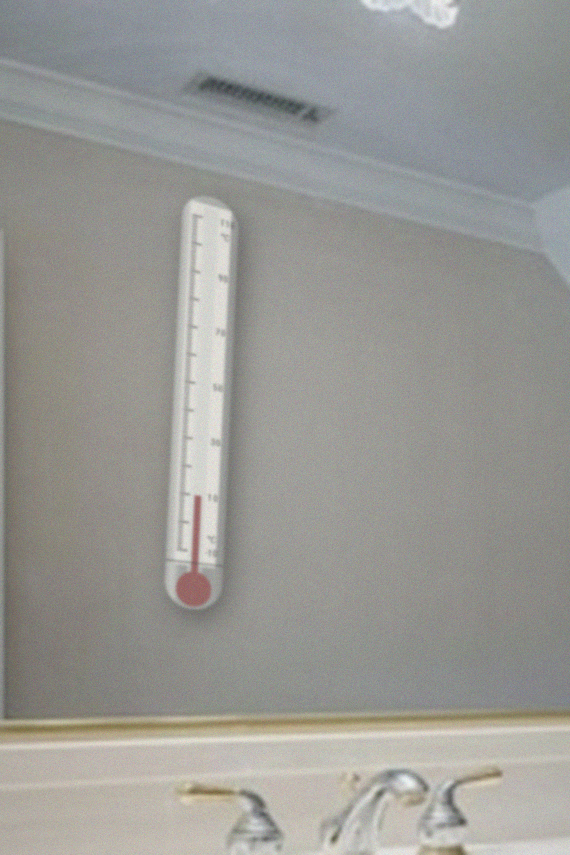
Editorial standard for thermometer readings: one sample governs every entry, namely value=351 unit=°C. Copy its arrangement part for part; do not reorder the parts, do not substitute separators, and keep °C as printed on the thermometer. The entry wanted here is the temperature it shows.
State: value=10 unit=°C
